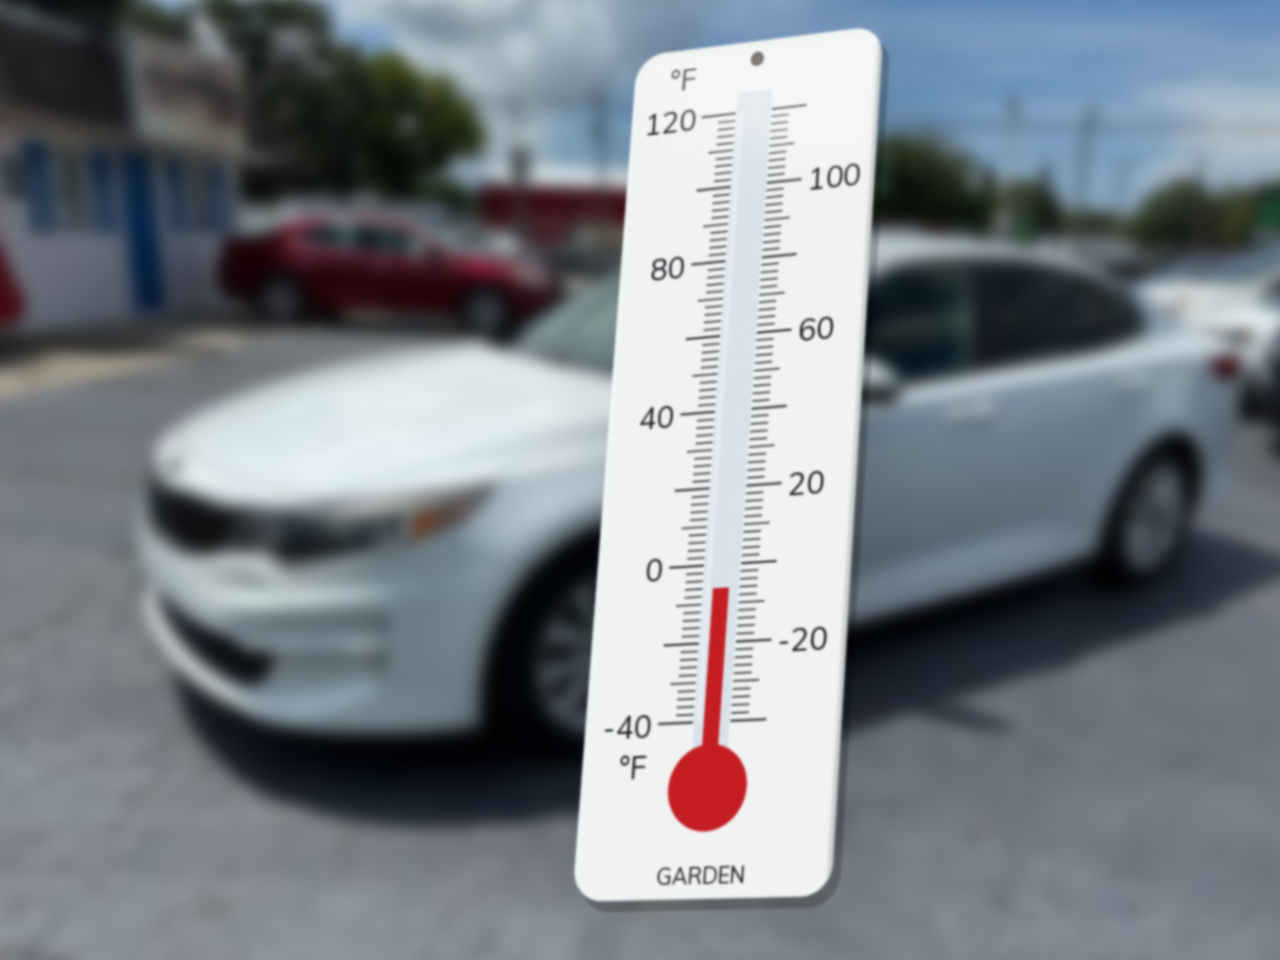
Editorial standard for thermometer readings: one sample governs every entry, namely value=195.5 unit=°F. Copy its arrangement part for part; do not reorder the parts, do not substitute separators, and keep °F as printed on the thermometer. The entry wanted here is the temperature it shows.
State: value=-6 unit=°F
